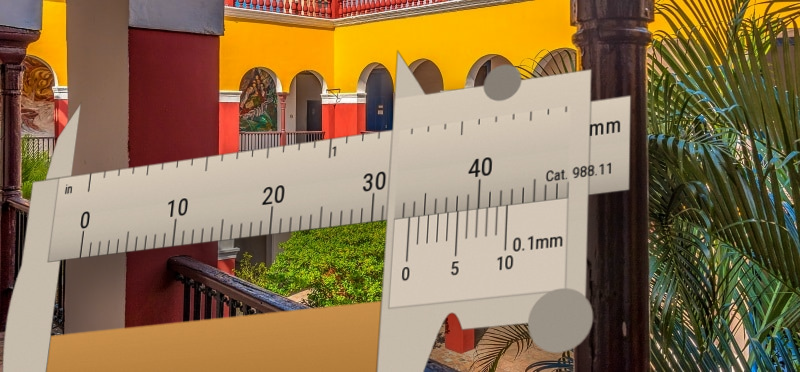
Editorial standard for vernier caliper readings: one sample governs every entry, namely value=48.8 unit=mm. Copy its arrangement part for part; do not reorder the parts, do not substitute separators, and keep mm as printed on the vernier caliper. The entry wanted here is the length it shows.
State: value=33.6 unit=mm
